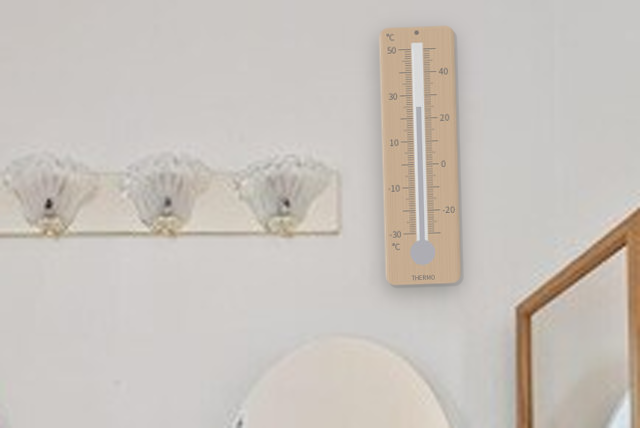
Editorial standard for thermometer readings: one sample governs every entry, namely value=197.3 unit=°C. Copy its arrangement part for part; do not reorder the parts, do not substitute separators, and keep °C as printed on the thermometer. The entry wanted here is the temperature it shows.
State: value=25 unit=°C
